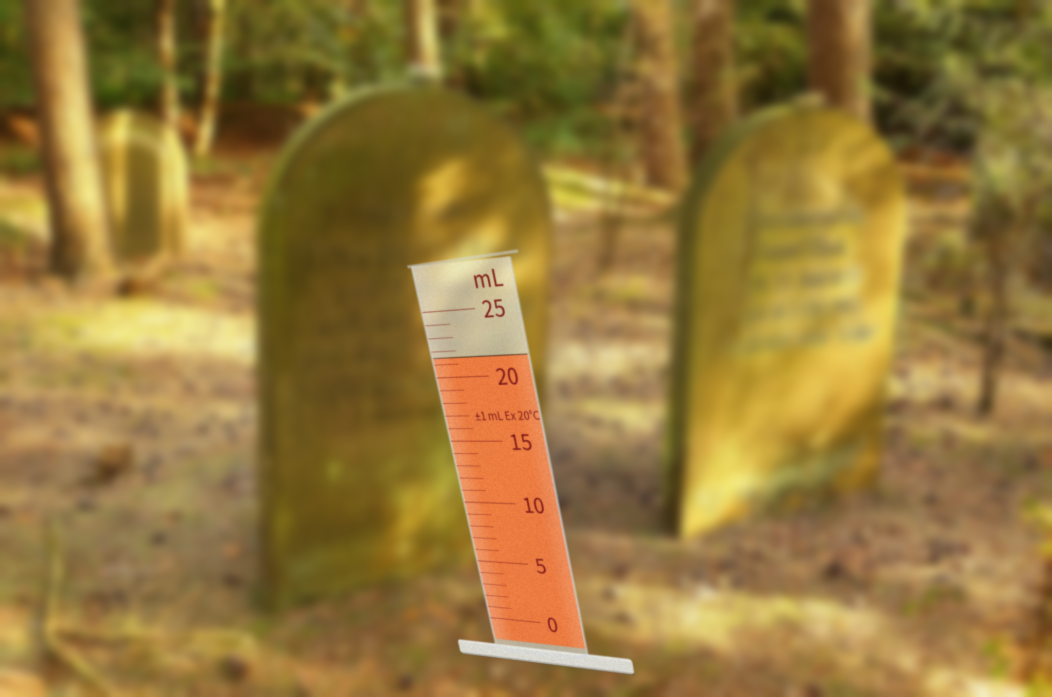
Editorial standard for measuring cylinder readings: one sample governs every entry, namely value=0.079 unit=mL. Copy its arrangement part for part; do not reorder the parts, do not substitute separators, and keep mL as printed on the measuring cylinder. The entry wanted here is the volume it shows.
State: value=21.5 unit=mL
